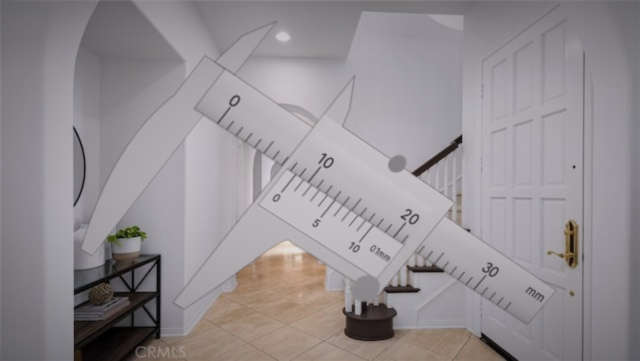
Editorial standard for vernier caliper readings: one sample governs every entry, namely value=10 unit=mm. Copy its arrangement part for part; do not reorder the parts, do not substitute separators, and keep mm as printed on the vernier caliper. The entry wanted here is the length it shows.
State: value=8.6 unit=mm
